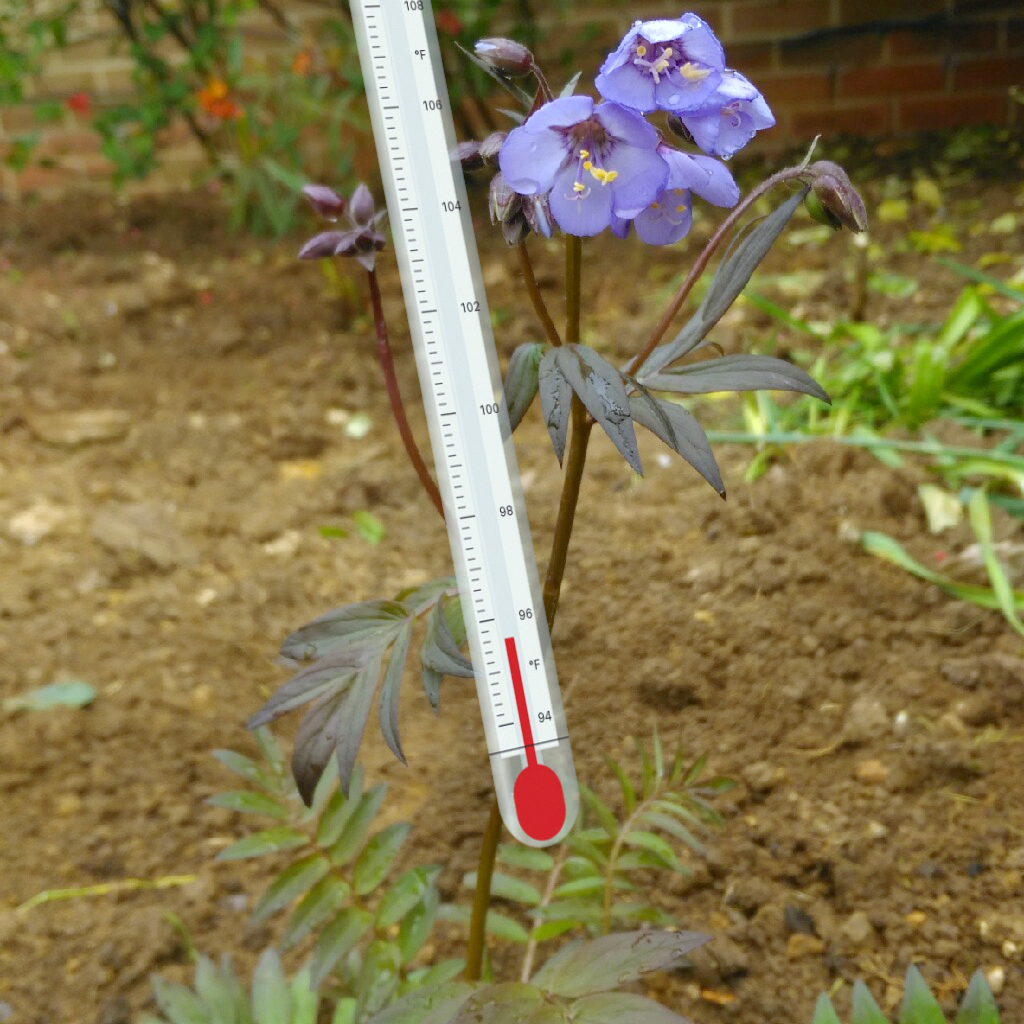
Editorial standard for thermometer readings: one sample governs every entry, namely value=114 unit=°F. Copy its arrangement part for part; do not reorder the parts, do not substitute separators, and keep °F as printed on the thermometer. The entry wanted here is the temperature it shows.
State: value=95.6 unit=°F
